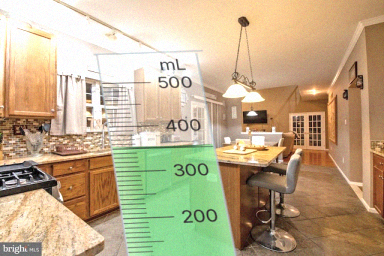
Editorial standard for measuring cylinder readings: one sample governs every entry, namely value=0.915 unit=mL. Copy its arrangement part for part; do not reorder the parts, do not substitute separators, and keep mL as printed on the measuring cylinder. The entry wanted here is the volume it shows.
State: value=350 unit=mL
